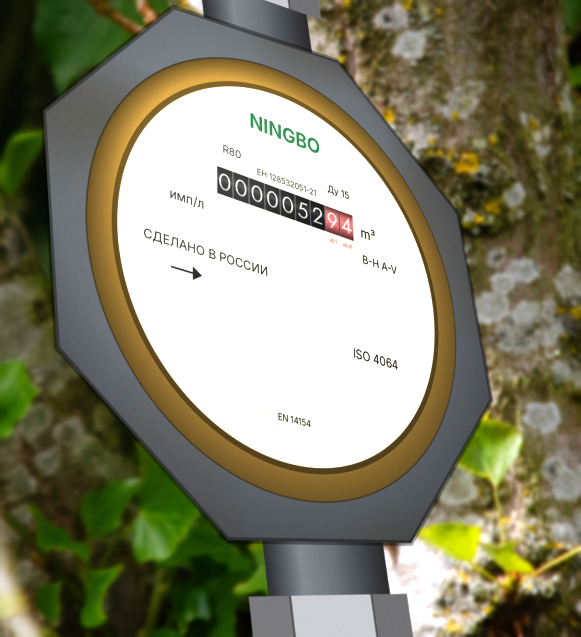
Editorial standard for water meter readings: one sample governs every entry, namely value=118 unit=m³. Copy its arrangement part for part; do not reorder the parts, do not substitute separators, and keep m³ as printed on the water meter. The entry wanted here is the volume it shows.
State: value=52.94 unit=m³
